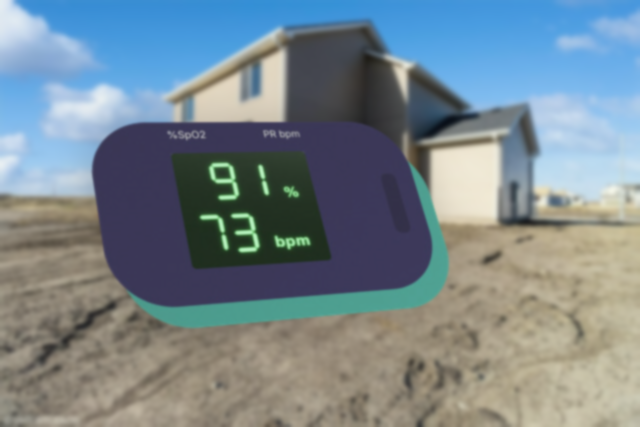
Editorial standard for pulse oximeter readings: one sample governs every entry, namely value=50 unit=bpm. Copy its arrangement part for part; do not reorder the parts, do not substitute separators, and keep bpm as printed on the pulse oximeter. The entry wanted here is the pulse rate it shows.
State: value=73 unit=bpm
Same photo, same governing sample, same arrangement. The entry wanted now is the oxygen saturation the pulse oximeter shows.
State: value=91 unit=%
